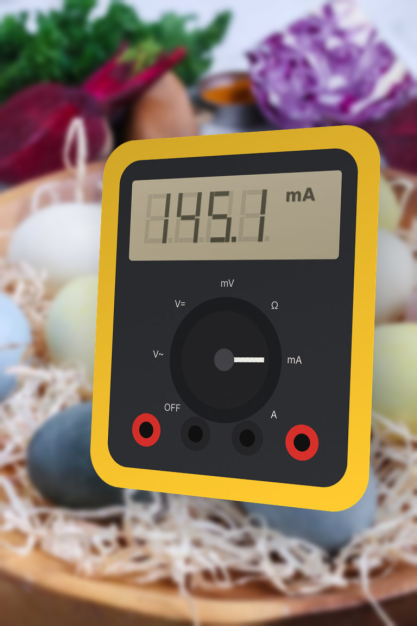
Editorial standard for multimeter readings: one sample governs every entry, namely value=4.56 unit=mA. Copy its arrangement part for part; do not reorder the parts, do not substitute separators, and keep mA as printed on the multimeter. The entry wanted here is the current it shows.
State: value=145.1 unit=mA
